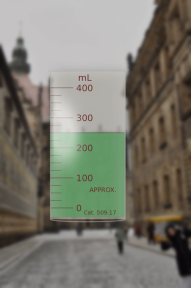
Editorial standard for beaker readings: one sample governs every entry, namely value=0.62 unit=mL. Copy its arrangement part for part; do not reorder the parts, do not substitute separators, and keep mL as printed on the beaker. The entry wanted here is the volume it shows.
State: value=250 unit=mL
